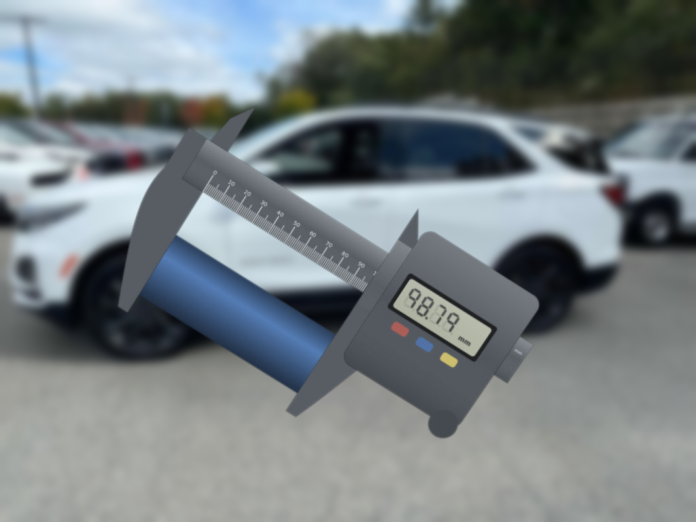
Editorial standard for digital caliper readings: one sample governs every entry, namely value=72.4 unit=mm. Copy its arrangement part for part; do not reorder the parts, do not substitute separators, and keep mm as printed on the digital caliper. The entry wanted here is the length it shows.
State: value=98.79 unit=mm
